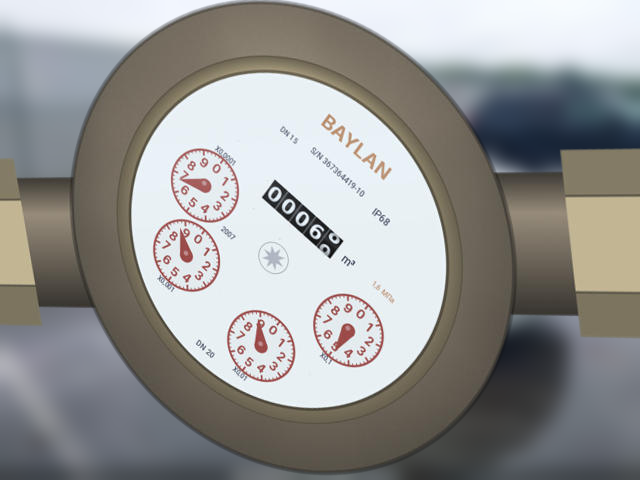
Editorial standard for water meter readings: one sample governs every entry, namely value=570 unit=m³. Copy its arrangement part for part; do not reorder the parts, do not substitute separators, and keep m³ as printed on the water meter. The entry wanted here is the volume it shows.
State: value=68.4886 unit=m³
